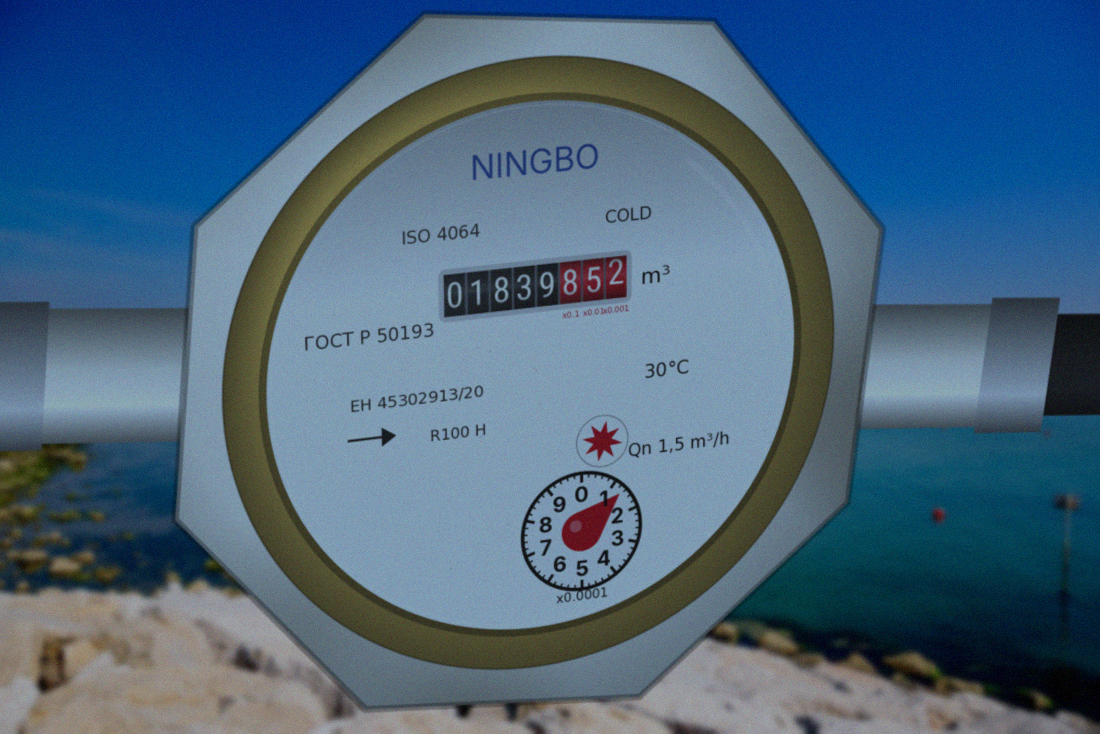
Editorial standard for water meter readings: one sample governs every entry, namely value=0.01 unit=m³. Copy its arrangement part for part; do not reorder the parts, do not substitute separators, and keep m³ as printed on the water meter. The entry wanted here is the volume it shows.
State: value=1839.8521 unit=m³
